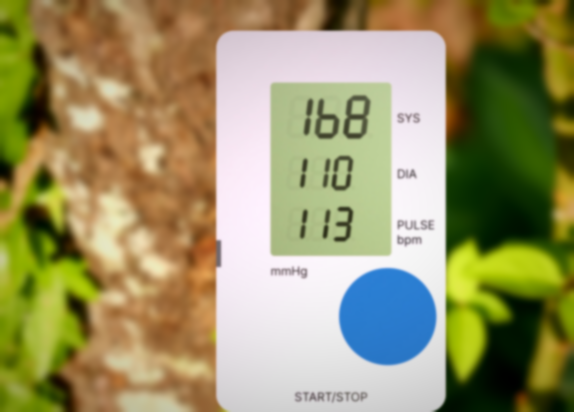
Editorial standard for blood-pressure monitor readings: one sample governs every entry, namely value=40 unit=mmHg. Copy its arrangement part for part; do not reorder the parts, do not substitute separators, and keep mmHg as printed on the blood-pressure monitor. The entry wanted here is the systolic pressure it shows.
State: value=168 unit=mmHg
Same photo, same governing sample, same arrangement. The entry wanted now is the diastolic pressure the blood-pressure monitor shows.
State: value=110 unit=mmHg
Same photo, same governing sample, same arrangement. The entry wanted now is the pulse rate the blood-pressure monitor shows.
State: value=113 unit=bpm
